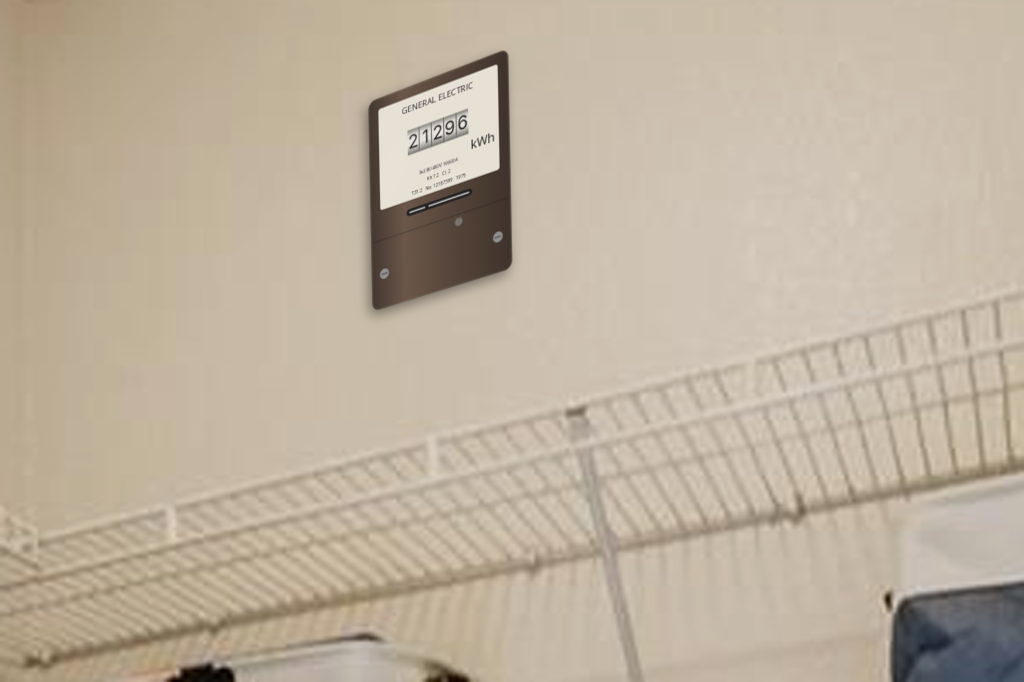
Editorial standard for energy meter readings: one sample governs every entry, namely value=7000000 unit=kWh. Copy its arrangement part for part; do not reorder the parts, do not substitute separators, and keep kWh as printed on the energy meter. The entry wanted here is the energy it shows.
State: value=21296 unit=kWh
